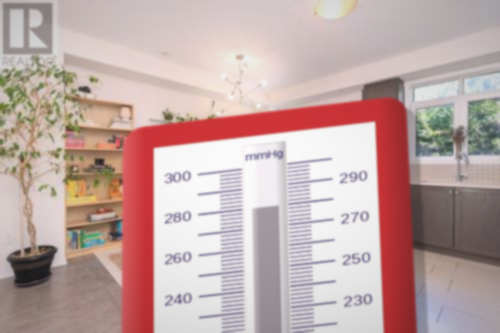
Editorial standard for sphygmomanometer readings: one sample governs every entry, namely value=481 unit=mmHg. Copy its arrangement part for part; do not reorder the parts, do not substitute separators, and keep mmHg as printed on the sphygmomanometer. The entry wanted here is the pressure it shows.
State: value=280 unit=mmHg
